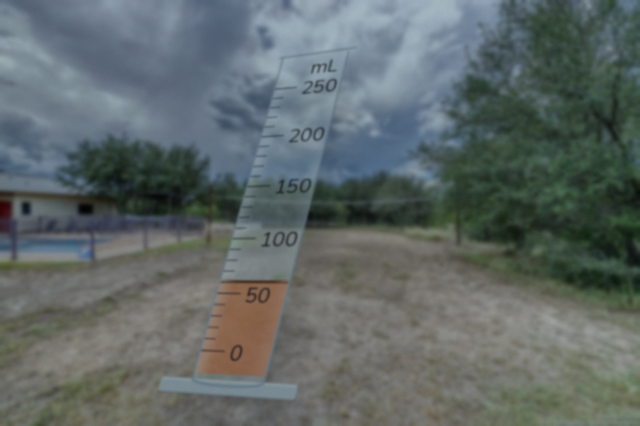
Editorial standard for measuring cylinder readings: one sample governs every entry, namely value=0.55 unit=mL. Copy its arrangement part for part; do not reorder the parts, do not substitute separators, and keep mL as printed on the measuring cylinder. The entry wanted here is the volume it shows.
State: value=60 unit=mL
